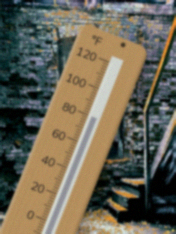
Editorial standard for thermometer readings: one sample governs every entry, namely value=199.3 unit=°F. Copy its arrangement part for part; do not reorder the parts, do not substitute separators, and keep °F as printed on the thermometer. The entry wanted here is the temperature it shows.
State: value=80 unit=°F
